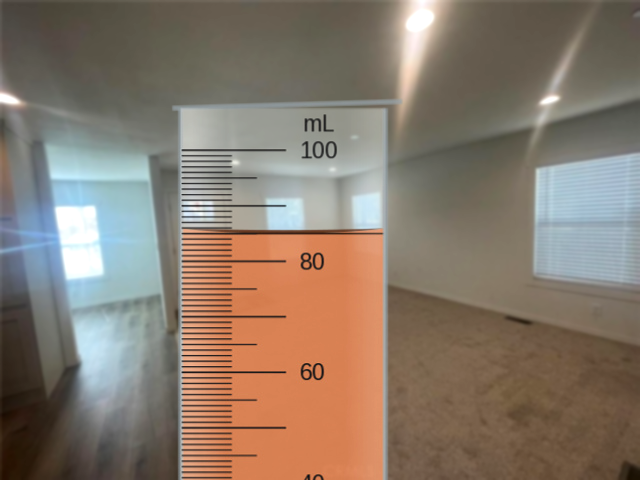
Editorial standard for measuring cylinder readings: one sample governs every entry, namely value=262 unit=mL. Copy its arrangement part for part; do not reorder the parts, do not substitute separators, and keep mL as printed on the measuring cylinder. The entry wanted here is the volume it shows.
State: value=85 unit=mL
